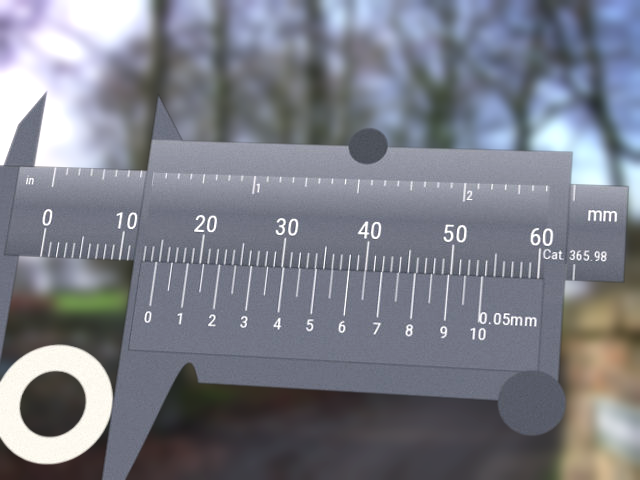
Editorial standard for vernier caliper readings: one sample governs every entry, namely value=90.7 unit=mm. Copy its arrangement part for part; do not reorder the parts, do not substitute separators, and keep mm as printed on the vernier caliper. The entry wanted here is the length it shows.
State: value=14.6 unit=mm
